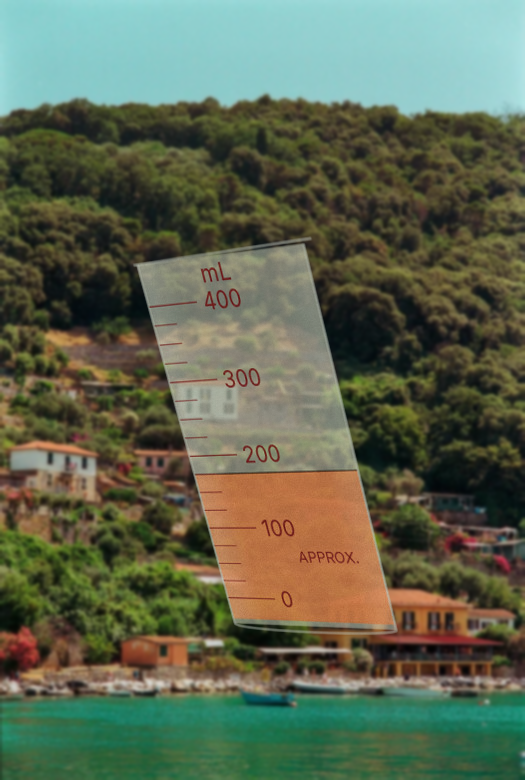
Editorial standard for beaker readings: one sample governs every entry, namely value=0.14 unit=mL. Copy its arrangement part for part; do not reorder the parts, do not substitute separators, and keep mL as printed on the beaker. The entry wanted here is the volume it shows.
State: value=175 unit=mL
